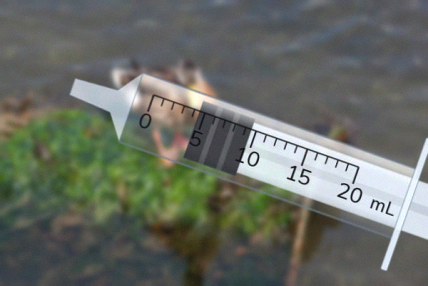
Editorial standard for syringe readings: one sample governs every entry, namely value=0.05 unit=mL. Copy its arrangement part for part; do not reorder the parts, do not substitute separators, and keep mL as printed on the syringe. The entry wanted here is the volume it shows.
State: value=4.5 unit=mL
